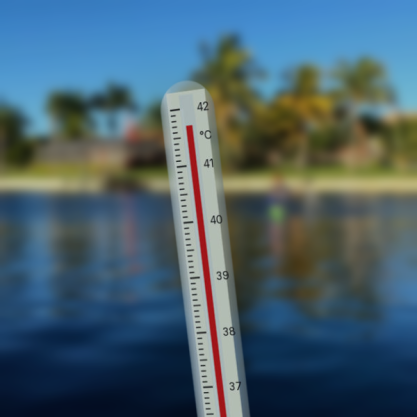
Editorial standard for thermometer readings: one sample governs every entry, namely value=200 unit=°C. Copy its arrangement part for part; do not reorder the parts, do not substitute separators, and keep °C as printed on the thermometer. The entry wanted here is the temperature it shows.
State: value=41.7 unit=°C
